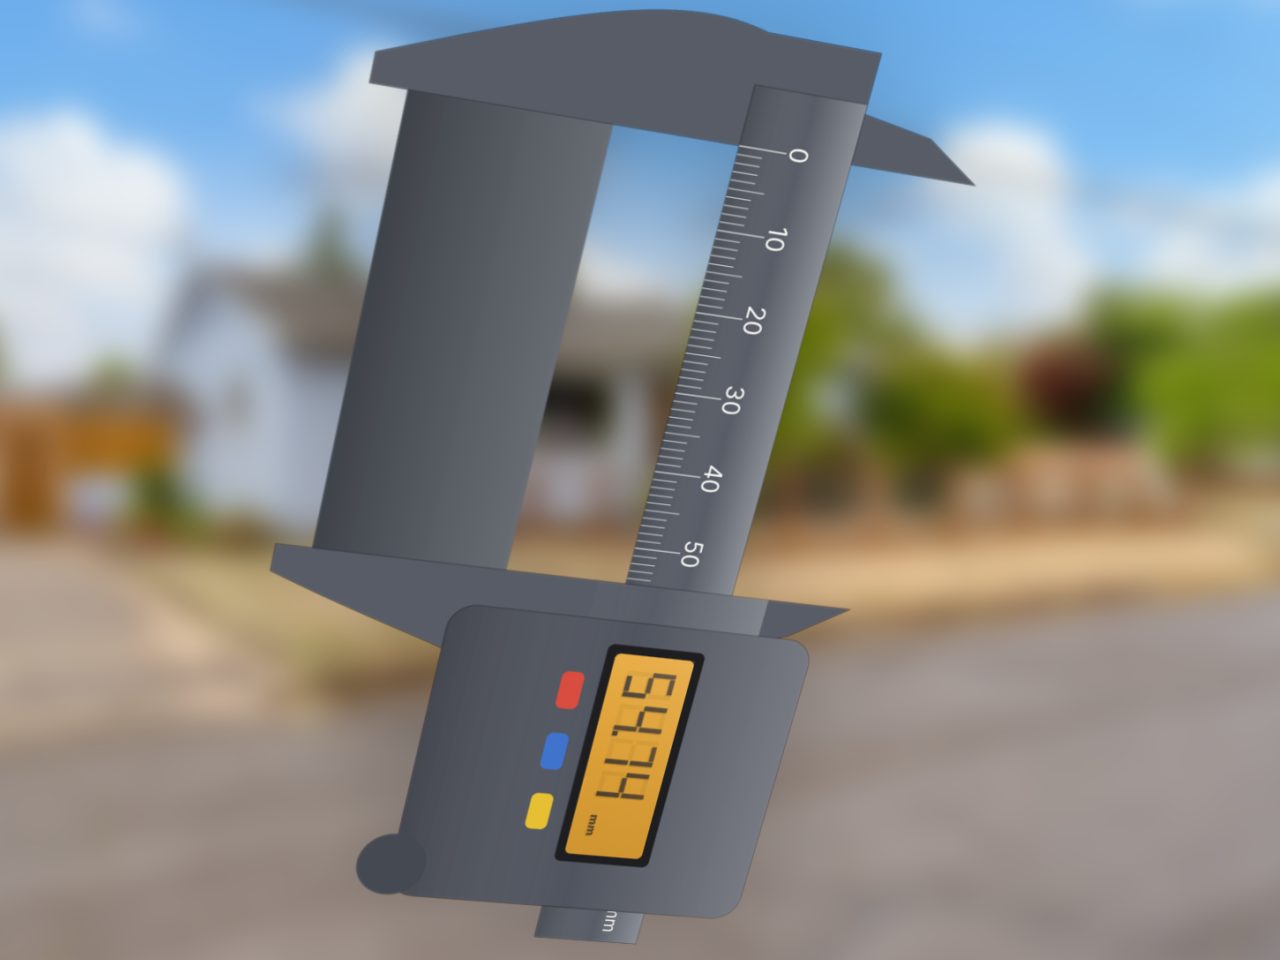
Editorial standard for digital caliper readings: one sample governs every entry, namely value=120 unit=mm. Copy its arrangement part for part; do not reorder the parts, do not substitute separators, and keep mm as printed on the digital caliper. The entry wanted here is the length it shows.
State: value=54.74 unit=mm
